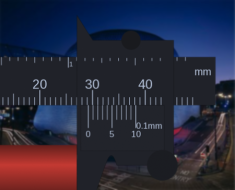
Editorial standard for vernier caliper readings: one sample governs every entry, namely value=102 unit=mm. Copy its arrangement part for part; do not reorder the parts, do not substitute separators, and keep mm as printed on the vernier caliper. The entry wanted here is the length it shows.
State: value=29.2 unit=mm
